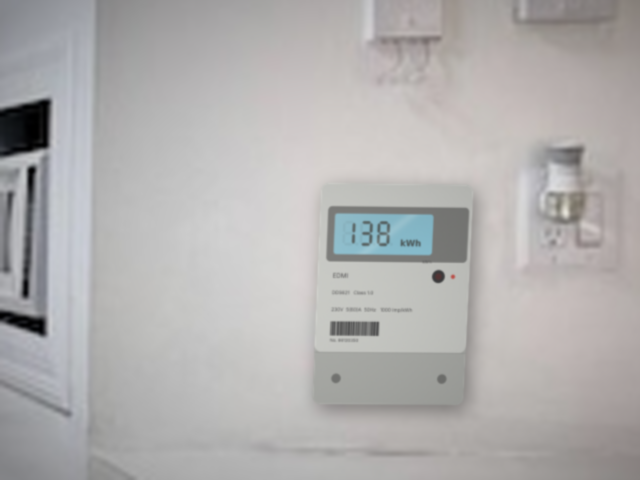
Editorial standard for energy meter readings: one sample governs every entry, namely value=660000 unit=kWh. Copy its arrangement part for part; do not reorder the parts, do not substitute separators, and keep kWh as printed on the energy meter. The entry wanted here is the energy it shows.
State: value=138 unit=kWh
